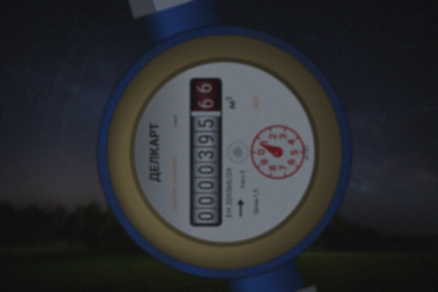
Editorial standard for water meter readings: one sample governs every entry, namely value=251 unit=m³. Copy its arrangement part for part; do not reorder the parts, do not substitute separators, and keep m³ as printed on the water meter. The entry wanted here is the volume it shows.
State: value=395.660 unit=m³
